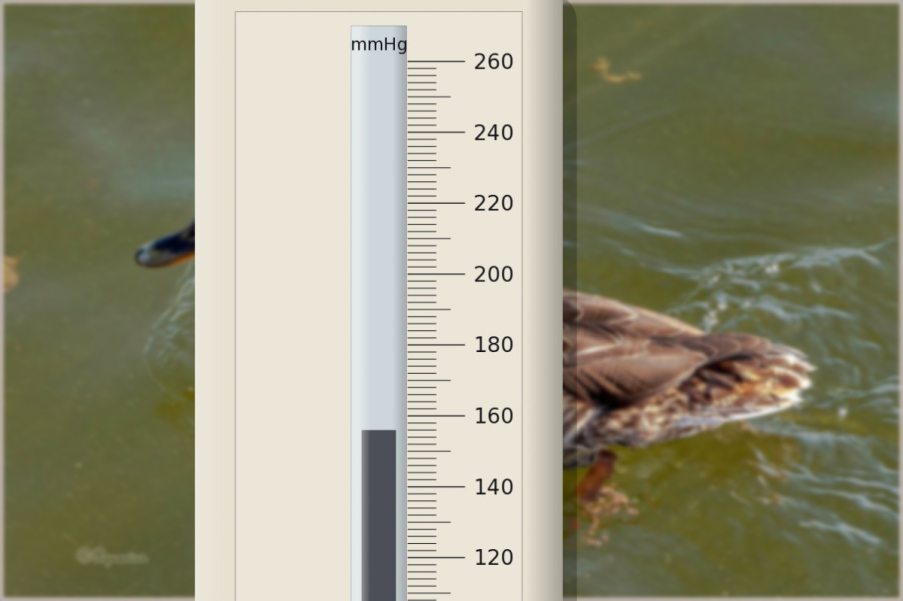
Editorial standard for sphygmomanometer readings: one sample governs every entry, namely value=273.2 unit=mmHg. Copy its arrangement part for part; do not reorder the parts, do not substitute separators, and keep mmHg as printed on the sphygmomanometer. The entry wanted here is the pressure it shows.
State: value=156 unit=mmHg
